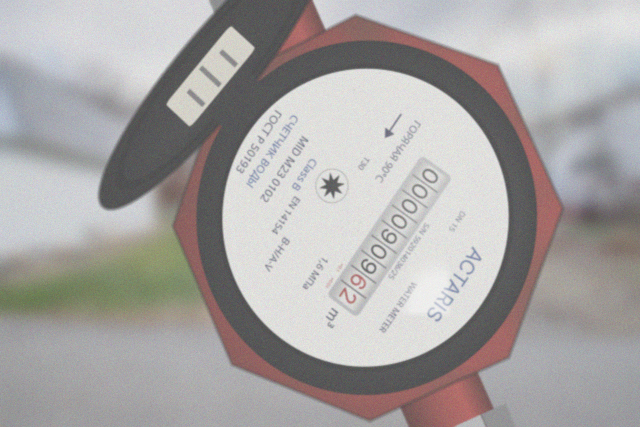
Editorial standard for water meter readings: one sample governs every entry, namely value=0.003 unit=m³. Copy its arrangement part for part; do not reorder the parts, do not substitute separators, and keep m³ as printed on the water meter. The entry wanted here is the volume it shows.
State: value=909.62 unit=m³
